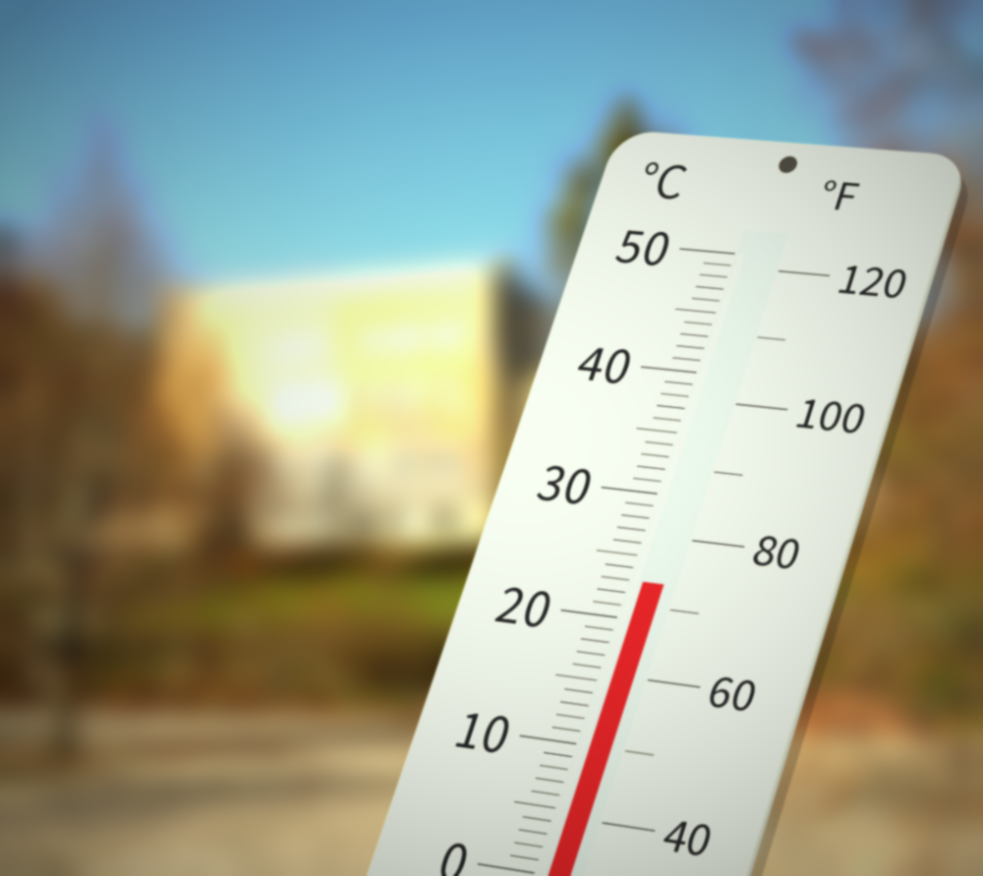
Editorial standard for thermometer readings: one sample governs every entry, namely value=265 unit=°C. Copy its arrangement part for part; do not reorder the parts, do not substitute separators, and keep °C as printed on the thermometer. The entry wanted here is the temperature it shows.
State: value=23 unit=°C
